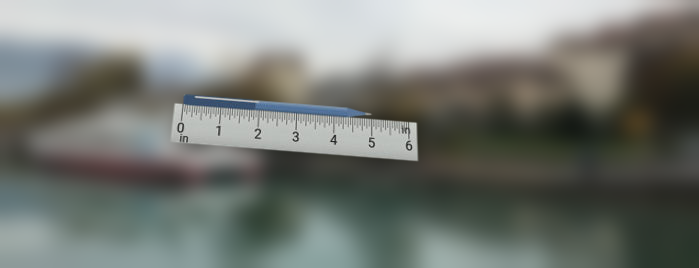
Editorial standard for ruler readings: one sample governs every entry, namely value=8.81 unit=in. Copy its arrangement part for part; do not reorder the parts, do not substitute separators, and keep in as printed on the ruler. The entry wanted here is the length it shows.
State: value=5 unit=in
